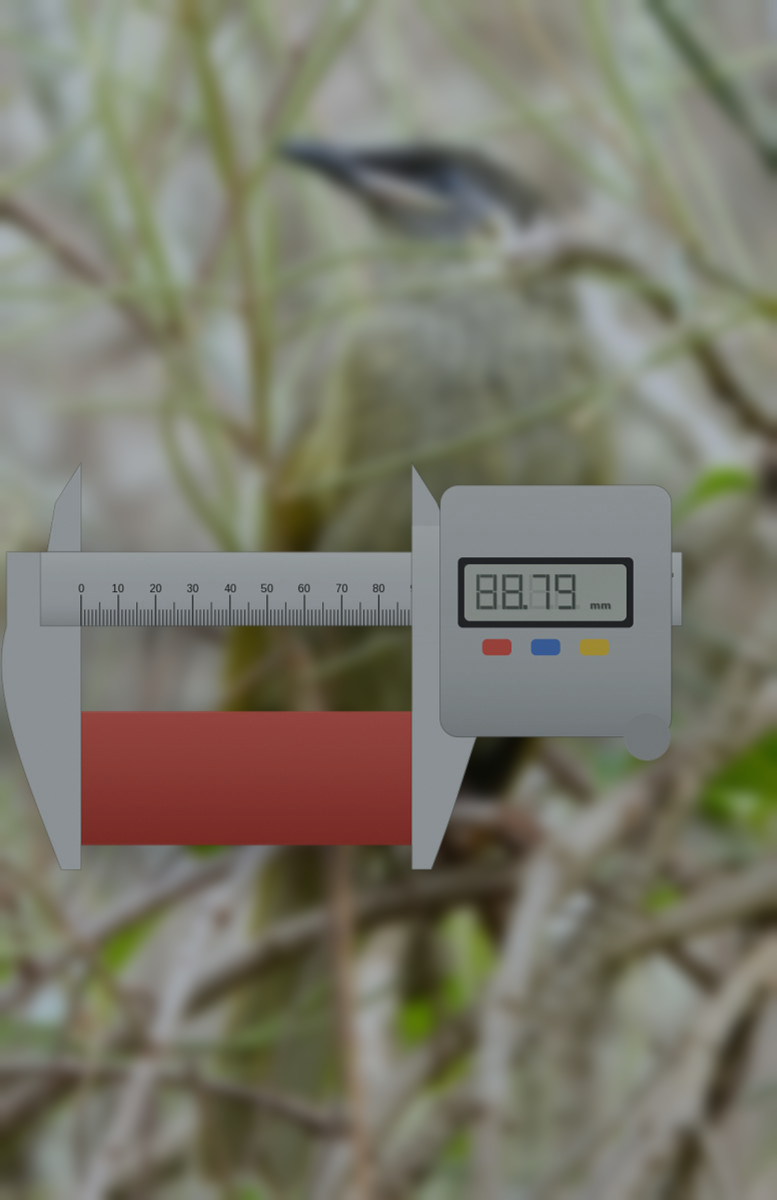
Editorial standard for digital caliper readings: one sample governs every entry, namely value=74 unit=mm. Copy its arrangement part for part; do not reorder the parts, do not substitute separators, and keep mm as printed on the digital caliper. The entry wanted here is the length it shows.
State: value=88.79 unit=mm
